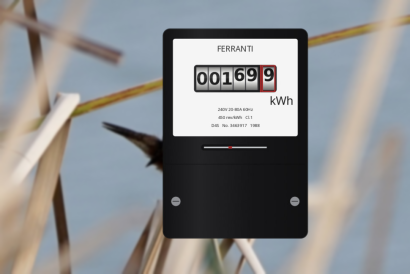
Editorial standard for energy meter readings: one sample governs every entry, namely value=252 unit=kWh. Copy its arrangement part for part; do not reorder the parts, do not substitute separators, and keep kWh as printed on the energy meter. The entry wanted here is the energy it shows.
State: value=169.9 unit=kWh
